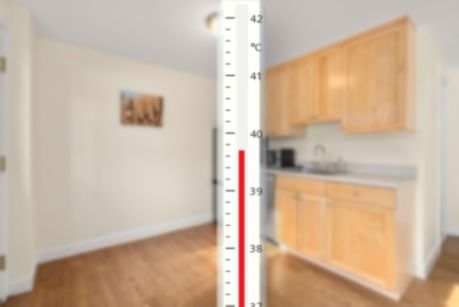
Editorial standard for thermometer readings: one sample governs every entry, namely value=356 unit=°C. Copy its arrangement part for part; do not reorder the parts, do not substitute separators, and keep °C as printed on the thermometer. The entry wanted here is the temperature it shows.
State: value=39.7 unit=°C
